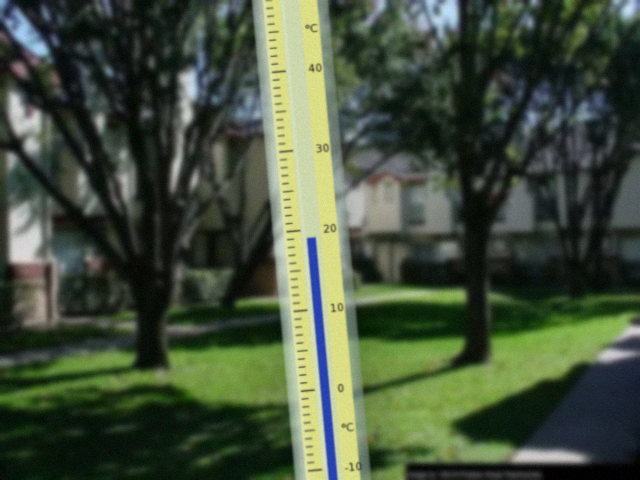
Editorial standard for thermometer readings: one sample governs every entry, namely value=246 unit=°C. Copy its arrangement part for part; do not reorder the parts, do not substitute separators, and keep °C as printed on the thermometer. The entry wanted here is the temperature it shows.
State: value=19 unit=°C
